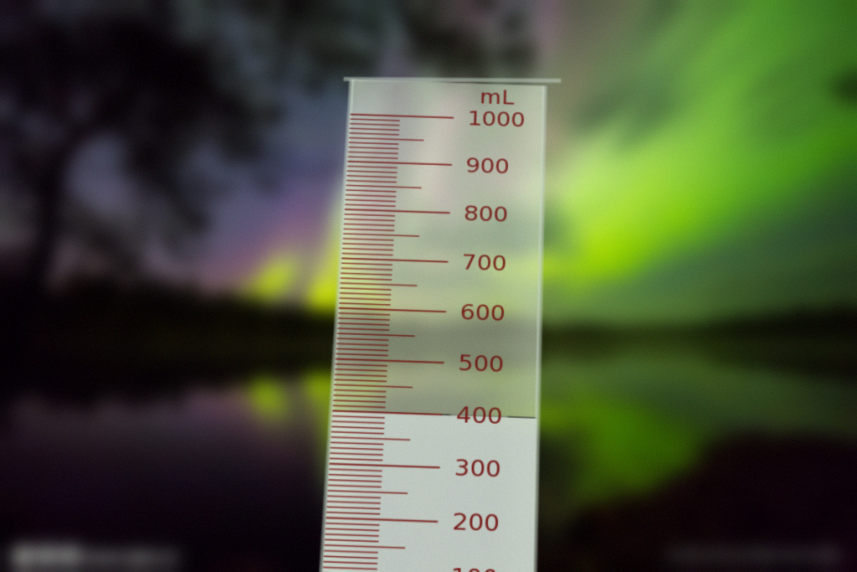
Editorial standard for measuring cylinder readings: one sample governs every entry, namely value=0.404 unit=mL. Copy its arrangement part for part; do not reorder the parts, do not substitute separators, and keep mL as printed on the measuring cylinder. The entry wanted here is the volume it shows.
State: value=400 unit=mL
